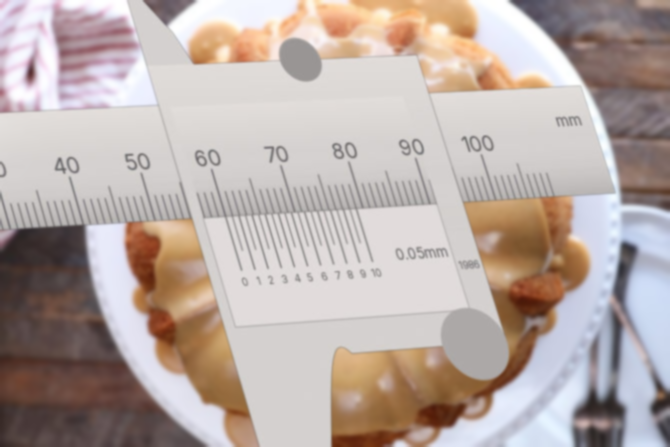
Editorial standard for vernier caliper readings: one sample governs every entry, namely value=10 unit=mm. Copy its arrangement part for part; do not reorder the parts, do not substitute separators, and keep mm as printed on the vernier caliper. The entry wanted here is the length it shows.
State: value=60.0 unit=mm
